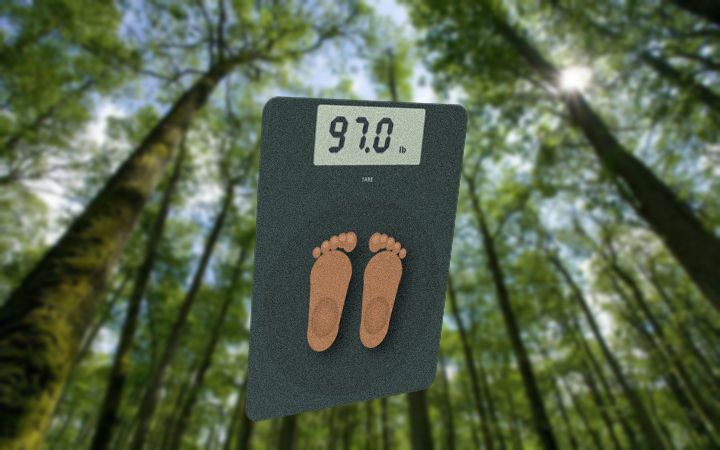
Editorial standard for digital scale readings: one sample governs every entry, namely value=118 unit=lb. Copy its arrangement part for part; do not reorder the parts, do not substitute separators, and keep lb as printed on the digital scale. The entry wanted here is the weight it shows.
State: value=97.0 unit=lb
